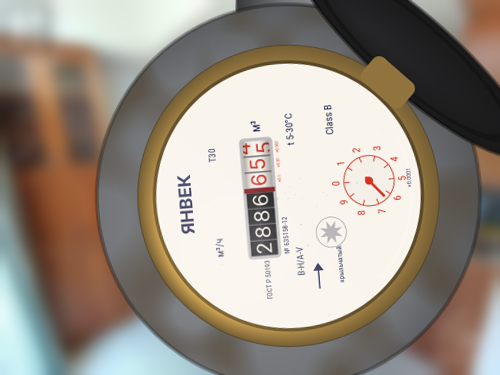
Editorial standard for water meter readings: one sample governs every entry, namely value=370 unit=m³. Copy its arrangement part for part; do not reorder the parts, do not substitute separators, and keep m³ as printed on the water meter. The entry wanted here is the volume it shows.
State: value=2886.6546 unit=m³
